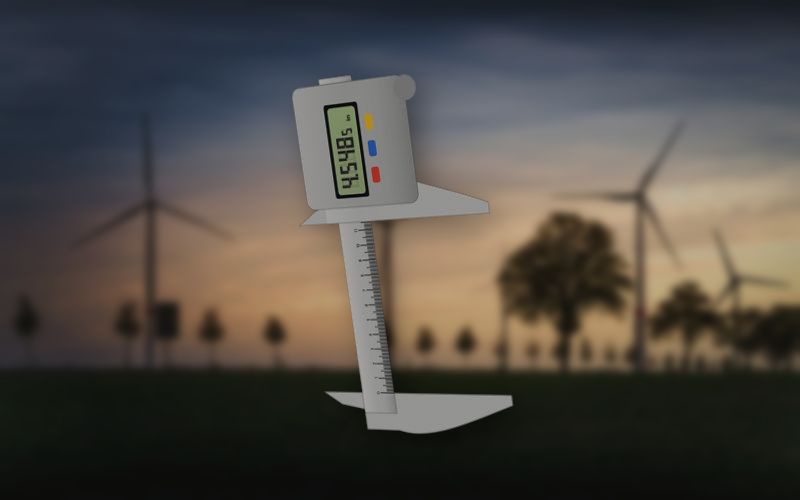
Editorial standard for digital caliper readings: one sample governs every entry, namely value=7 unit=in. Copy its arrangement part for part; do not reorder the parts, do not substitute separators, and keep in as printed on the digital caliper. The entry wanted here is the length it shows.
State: value=4.5485 unit=in
